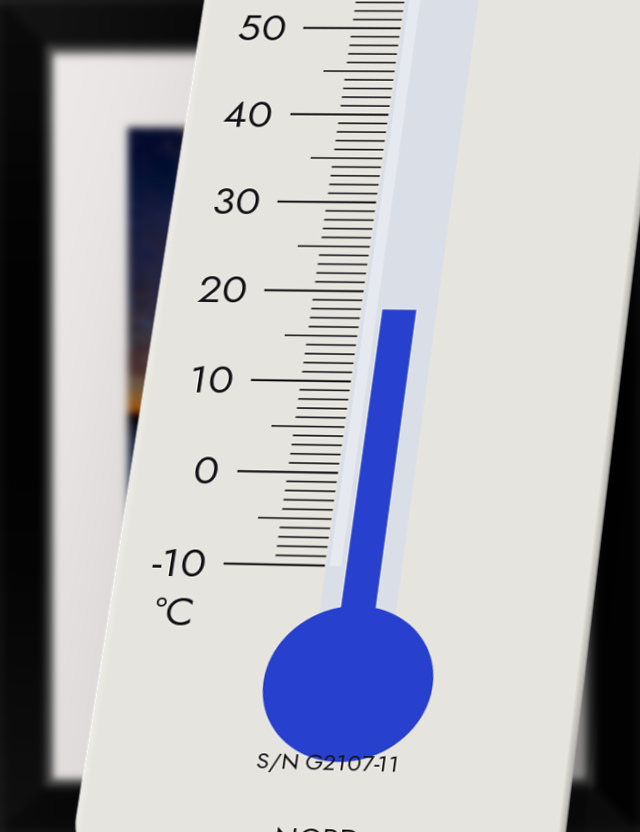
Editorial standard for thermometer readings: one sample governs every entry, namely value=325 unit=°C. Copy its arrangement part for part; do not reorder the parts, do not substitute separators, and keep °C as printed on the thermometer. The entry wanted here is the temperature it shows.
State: value=18 unit=°C
